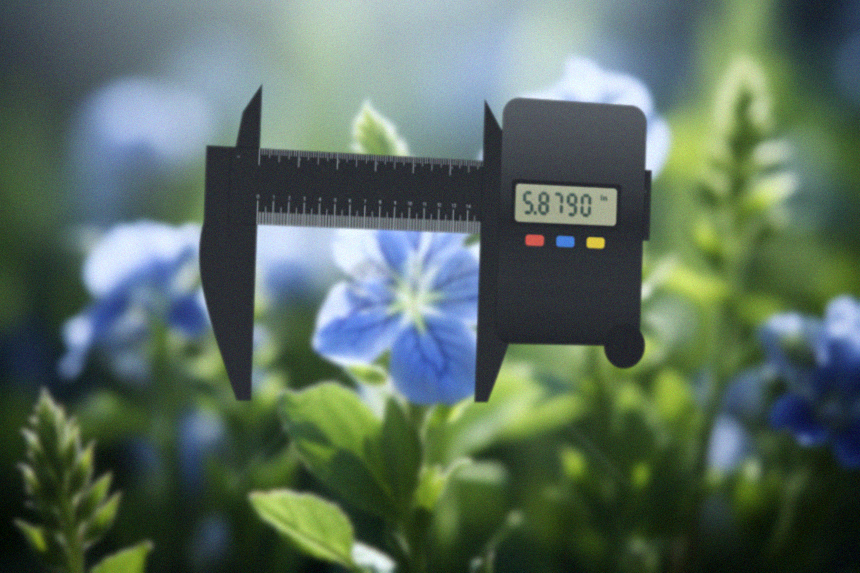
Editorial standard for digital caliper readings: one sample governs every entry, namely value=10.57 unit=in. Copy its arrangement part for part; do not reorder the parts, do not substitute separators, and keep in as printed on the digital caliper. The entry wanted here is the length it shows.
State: value=5.8790 unit=in
